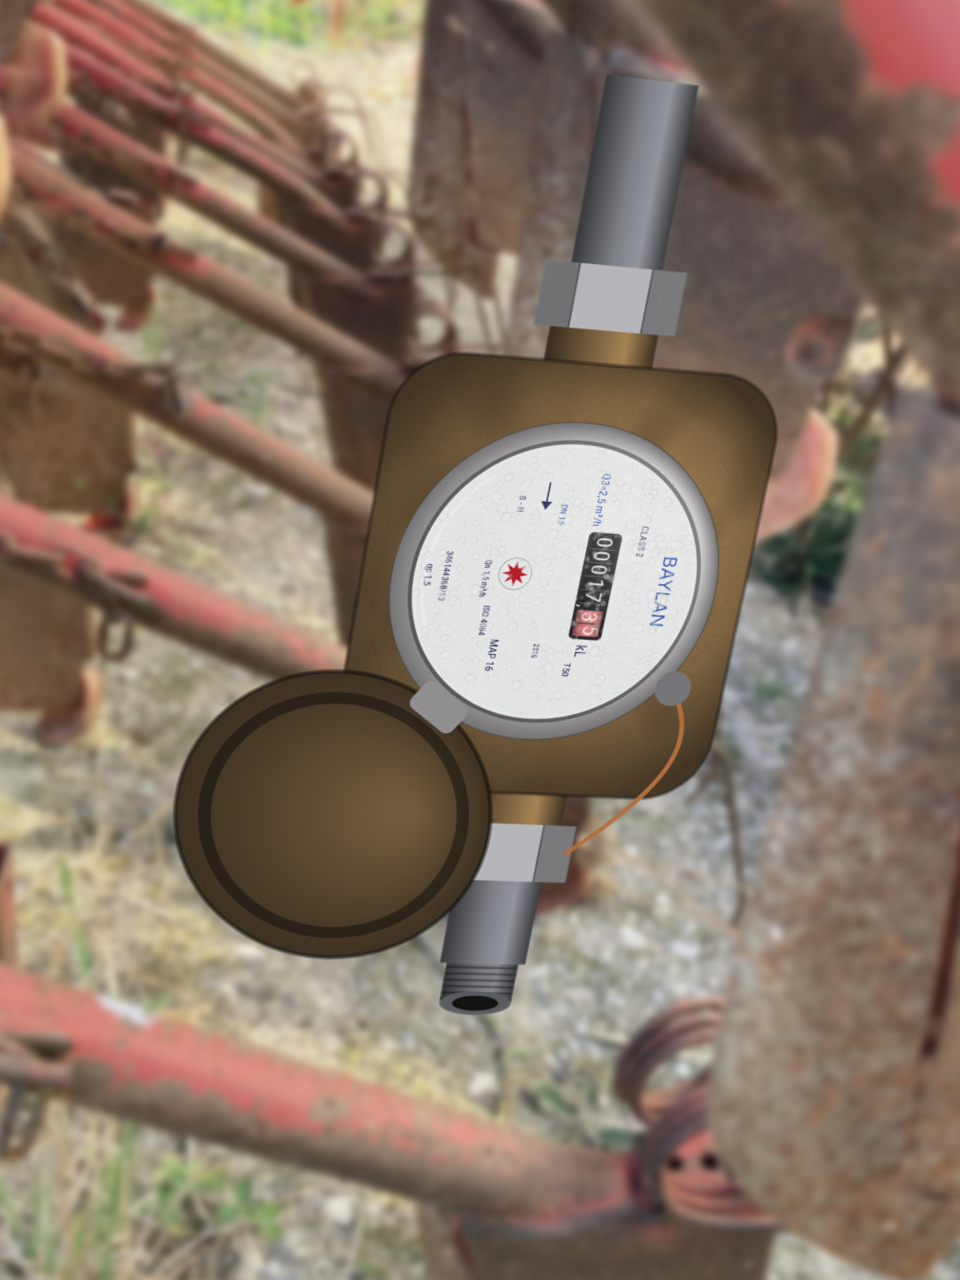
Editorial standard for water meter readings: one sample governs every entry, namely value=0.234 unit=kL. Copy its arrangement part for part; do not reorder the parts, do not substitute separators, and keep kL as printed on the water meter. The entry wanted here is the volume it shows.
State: value=17.35 unit=kL
